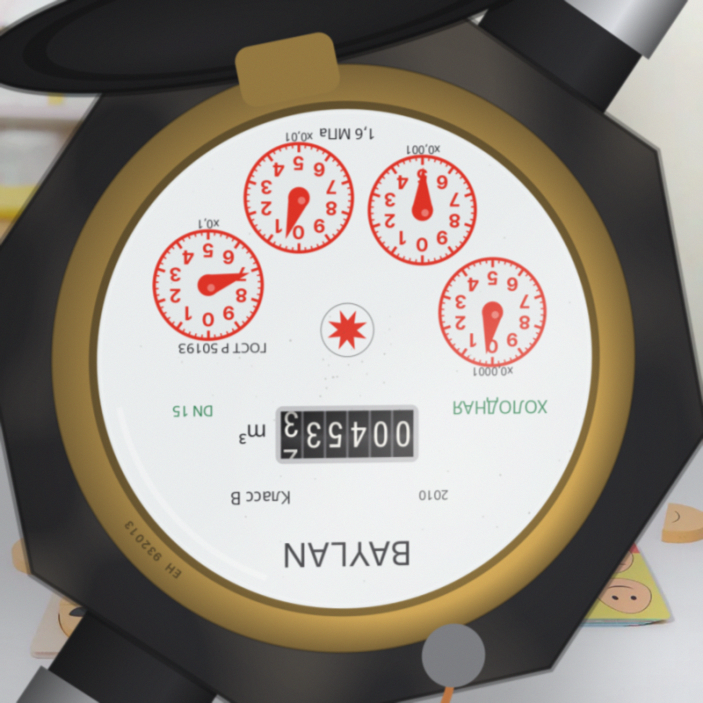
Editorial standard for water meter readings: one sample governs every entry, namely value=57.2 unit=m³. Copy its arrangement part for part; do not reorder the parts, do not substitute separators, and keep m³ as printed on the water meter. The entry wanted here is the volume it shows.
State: value=4532.7050 unit=m³
